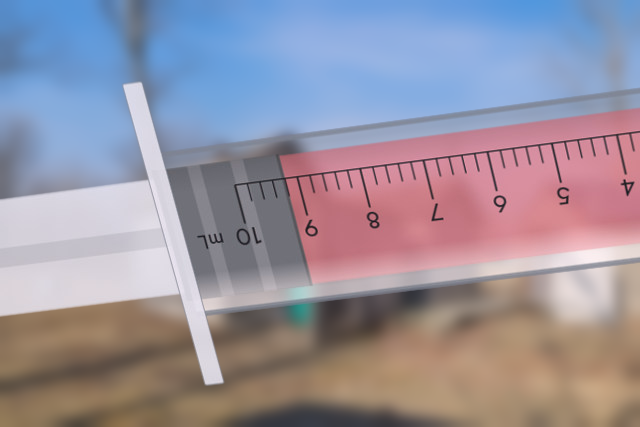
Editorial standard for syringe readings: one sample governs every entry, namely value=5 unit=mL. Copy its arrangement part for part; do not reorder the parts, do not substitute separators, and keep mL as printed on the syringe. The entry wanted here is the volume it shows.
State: value=9.2 unit=mL
